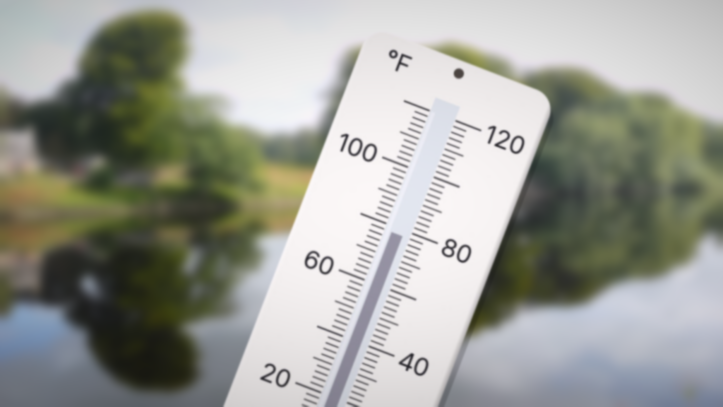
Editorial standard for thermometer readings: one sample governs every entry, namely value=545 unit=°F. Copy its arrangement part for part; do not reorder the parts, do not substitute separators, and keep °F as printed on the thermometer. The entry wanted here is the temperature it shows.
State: value=78 unit=°F
